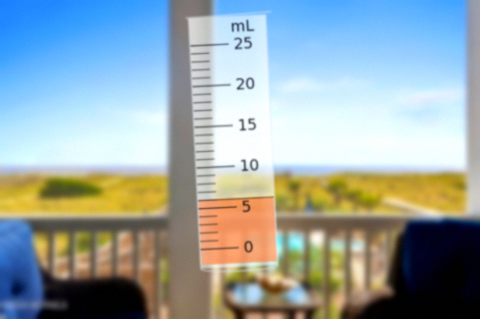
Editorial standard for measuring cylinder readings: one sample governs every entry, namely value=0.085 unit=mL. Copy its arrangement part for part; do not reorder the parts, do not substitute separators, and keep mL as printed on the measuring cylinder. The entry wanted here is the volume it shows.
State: value=6 unit=mL
